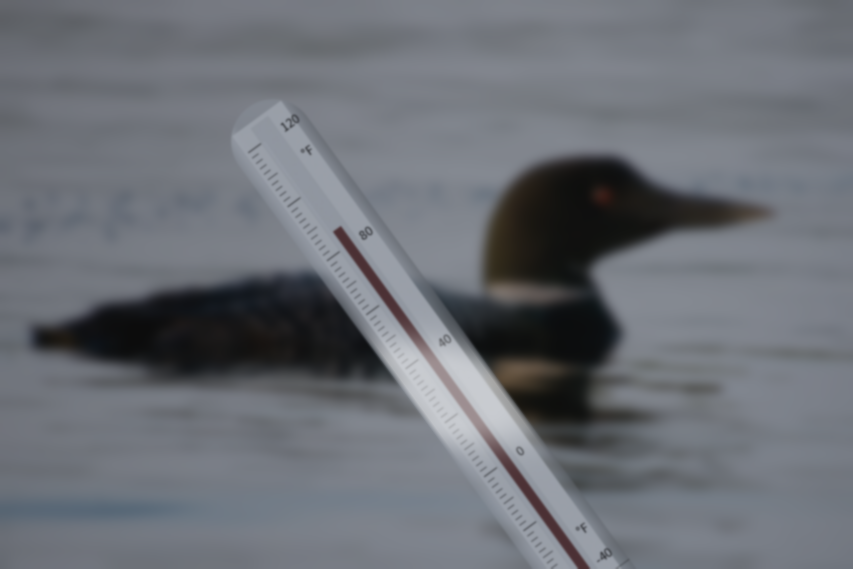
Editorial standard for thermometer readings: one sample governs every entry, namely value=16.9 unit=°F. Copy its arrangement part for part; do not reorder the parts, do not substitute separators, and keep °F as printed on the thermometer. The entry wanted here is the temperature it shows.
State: value=86 unit=°F
